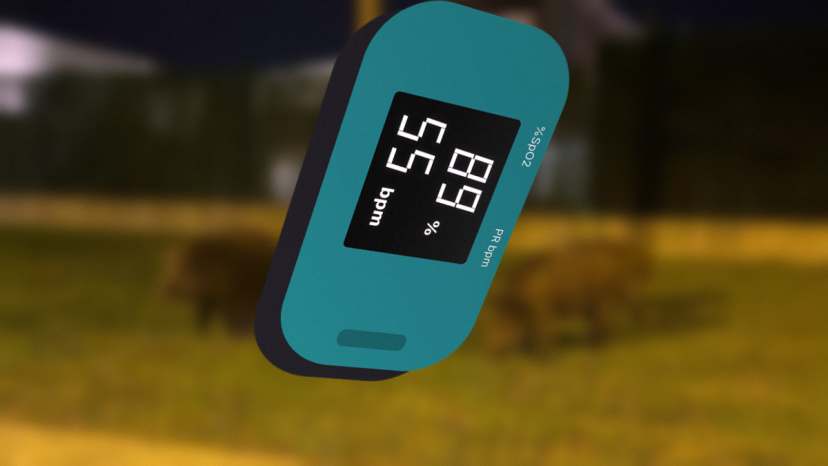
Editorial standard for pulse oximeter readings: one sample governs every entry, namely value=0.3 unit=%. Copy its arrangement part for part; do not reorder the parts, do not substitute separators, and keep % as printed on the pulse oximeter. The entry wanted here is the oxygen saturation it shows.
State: value=89 unit=%
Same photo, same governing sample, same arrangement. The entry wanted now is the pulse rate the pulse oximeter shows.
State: value=55 unit=bpm
